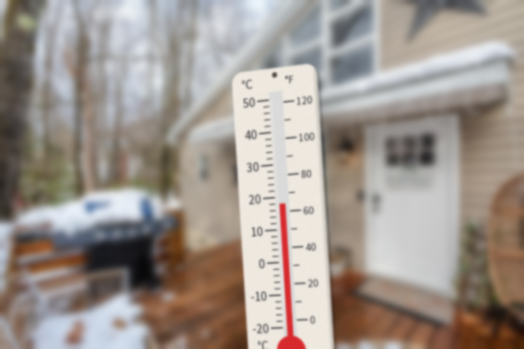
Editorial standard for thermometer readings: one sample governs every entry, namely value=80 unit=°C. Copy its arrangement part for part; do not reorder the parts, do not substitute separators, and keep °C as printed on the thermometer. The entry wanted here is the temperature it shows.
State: value=18 unit=°C
